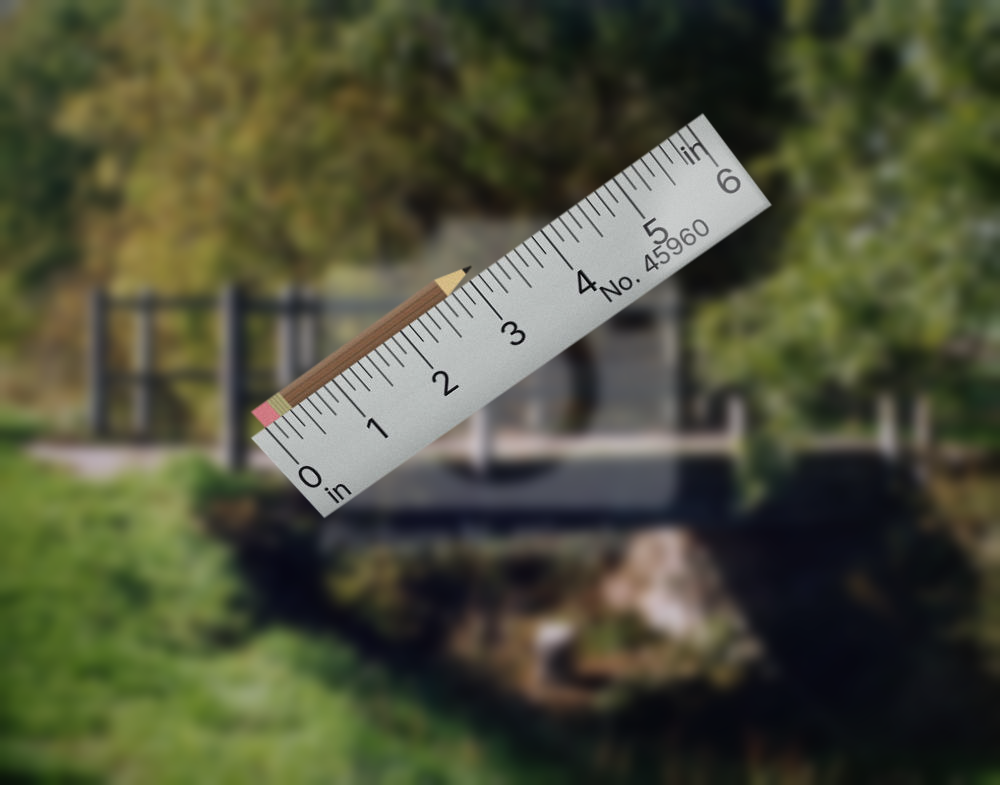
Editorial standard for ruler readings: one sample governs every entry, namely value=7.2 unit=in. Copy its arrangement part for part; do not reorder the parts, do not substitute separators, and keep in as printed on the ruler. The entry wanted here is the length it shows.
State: value=3.125 unit=in
